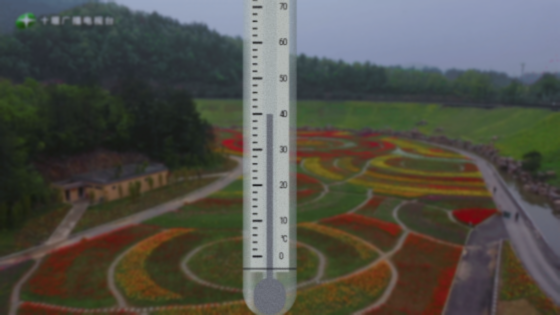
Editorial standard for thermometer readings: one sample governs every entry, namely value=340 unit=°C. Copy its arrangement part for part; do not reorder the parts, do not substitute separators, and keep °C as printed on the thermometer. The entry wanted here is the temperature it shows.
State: value=40 unit=°C
